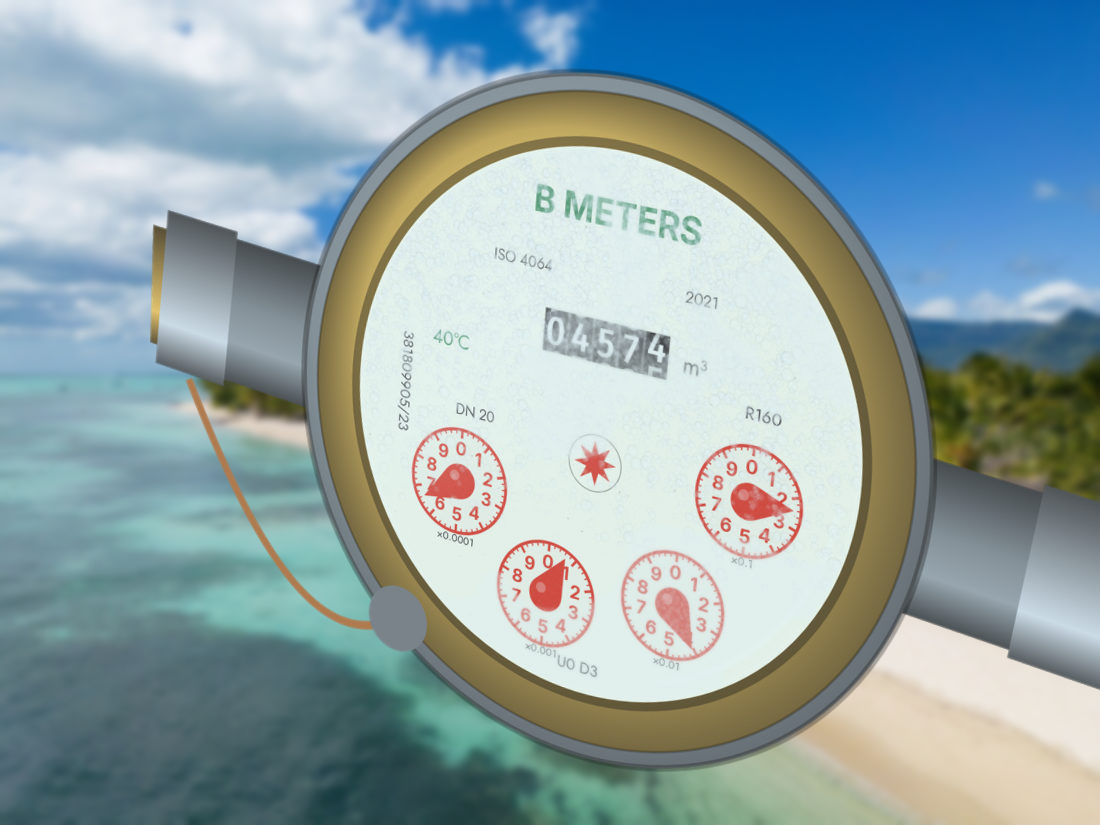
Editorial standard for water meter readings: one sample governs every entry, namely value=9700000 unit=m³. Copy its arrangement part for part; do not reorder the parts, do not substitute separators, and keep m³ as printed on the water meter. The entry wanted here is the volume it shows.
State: value=4574.2406 unit=m³
